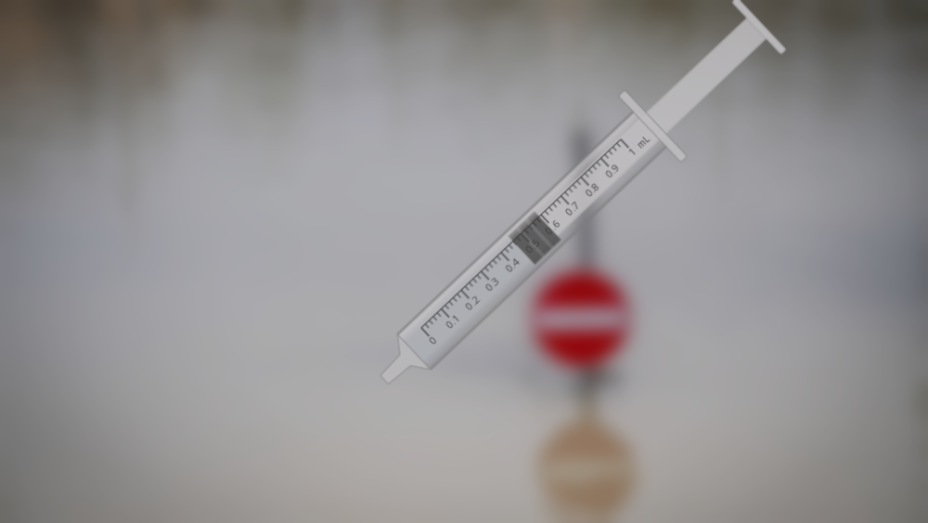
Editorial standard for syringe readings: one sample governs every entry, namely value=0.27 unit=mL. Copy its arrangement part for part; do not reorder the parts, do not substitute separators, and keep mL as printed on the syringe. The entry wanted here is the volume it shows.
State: value=0.46 unit=mL
